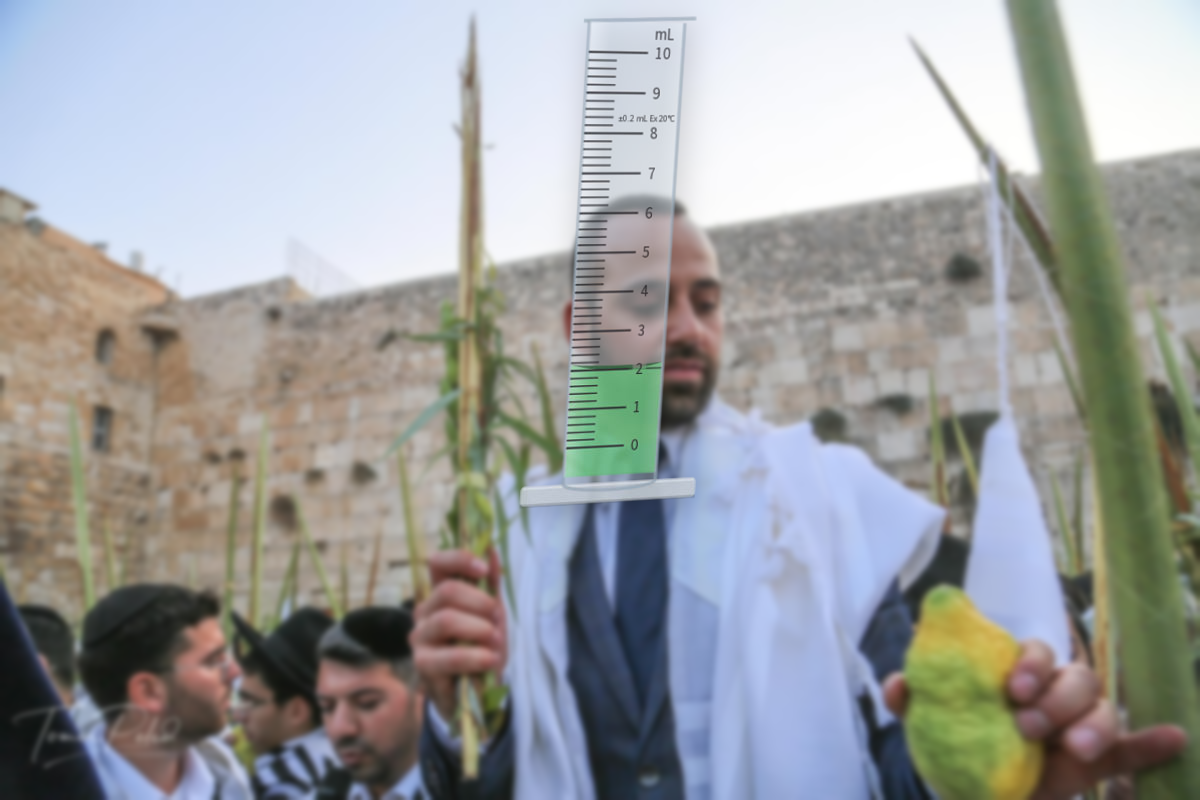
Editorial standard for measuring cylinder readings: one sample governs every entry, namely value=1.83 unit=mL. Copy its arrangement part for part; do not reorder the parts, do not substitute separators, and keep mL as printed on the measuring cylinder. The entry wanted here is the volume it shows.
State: value=2 unit=mL
